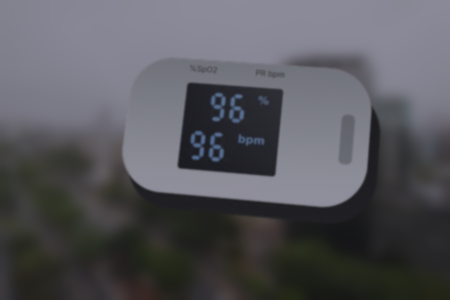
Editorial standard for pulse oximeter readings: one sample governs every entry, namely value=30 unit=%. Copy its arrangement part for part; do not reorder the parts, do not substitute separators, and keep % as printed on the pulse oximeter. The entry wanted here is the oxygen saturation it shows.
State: value=96 unit=%
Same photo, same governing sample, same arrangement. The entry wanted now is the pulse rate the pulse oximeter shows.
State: value=96 unit=bpm
